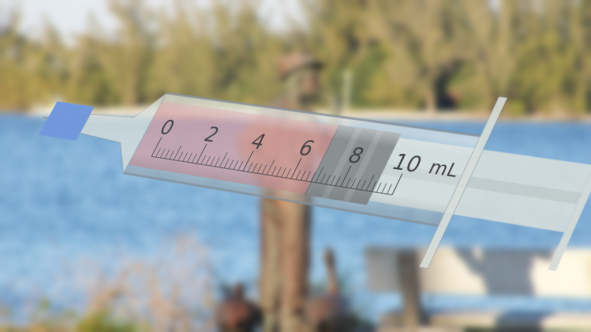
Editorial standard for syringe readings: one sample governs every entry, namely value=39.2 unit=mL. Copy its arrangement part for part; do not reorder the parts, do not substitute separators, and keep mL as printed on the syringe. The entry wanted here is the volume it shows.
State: value=6.8 unit=mL
